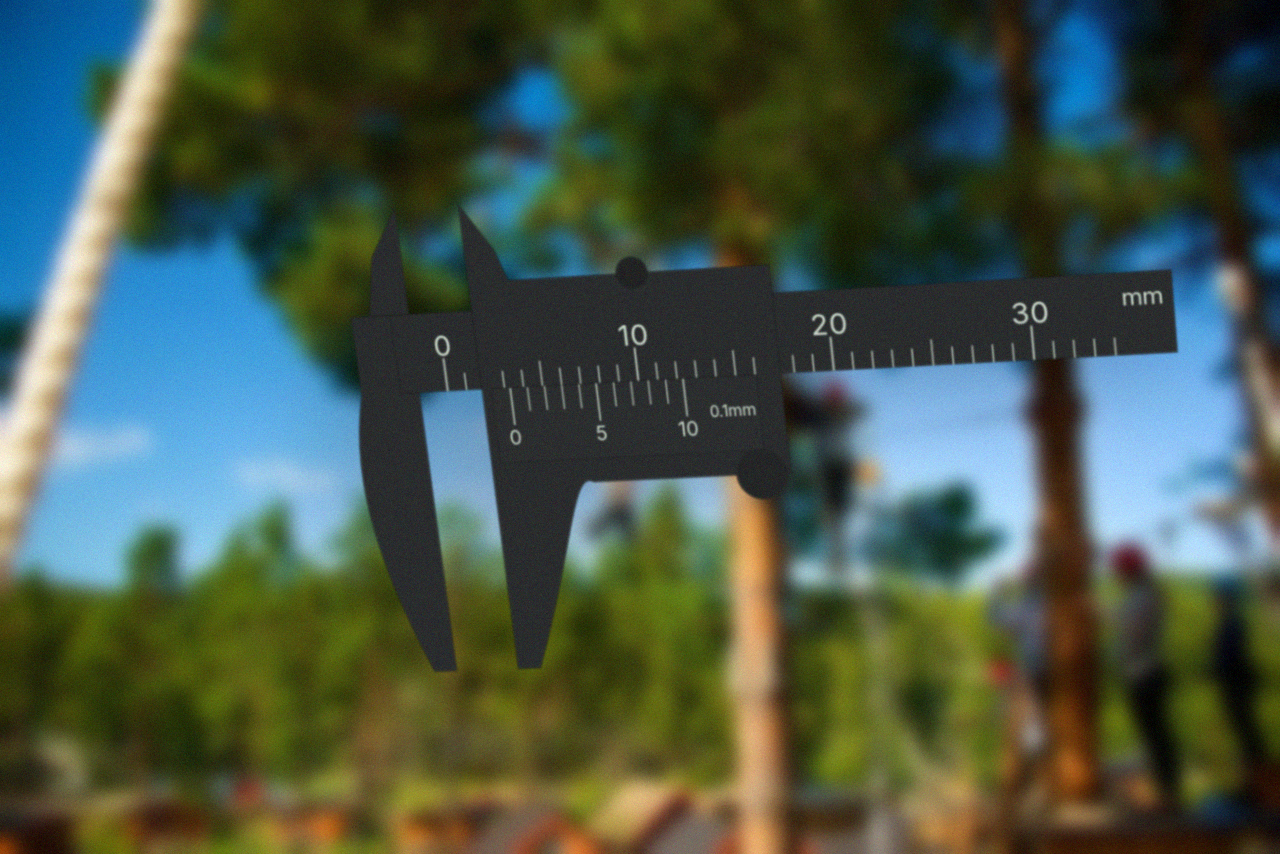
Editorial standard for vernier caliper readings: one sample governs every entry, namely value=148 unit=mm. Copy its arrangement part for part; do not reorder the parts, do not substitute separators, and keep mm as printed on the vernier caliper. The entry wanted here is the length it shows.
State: value=3.3 unit=mm
